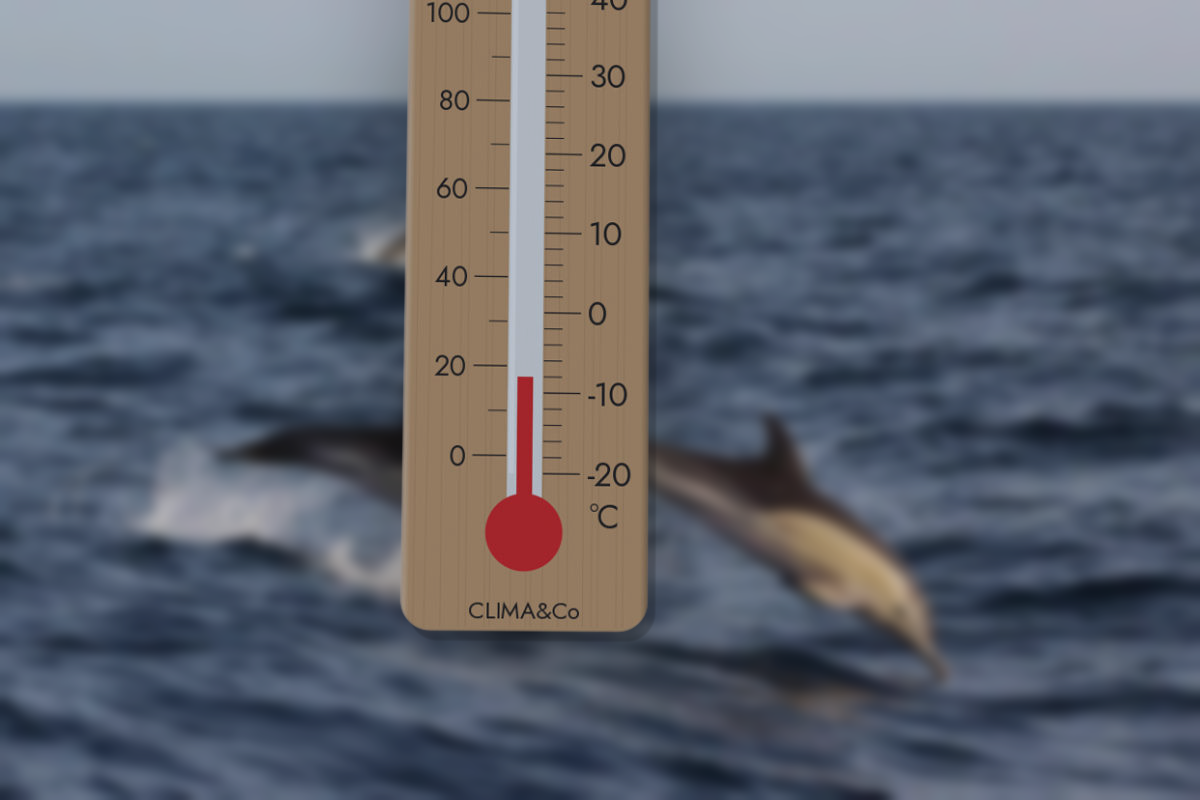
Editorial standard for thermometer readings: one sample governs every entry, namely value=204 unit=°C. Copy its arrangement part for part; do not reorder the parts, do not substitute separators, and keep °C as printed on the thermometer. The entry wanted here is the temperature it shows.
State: value=-8 unit=°C
